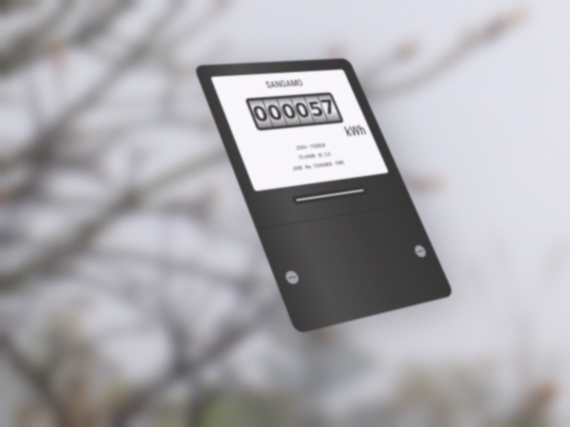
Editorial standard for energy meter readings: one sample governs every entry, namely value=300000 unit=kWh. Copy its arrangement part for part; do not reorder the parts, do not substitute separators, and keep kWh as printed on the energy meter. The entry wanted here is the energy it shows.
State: value=57 unit=kWh
